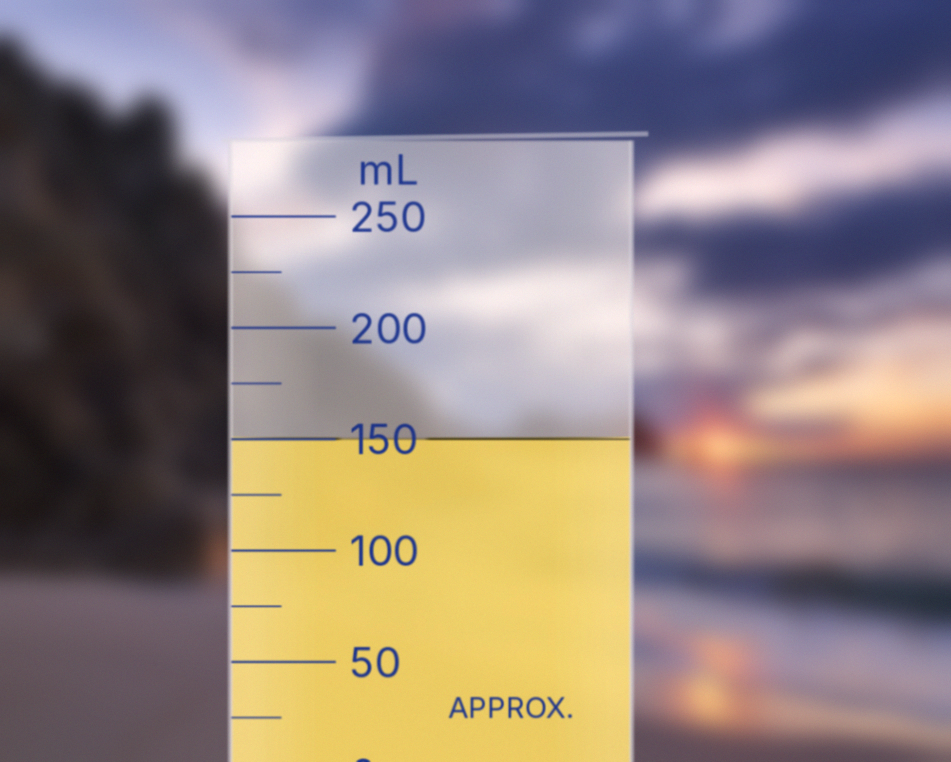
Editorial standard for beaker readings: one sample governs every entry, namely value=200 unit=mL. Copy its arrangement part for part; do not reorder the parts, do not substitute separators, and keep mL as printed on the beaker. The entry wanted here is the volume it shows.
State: value=150 unit=mL
